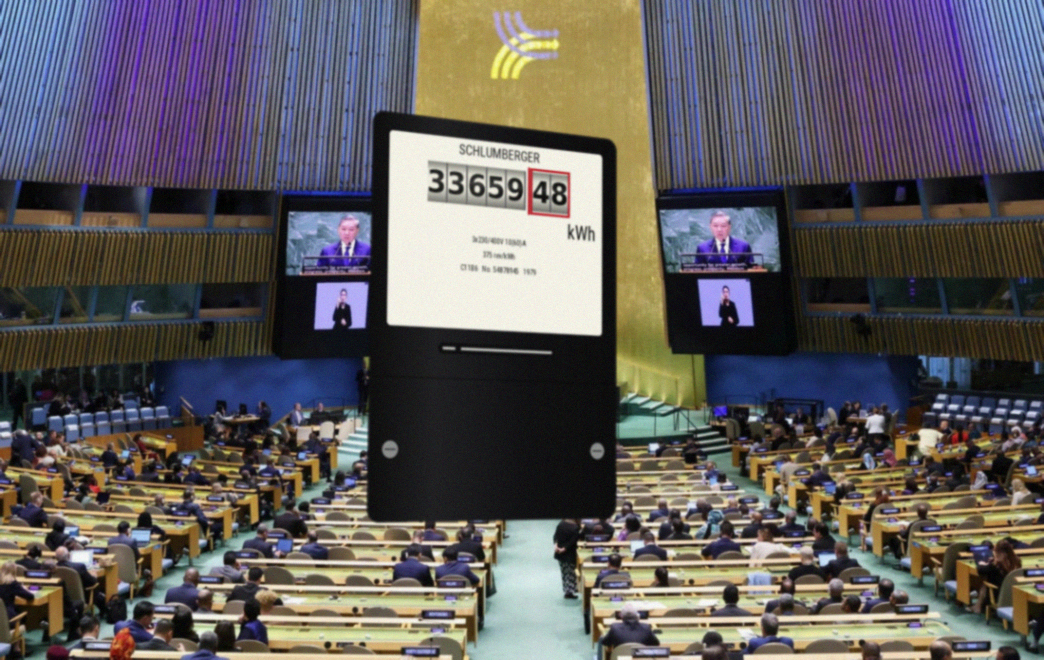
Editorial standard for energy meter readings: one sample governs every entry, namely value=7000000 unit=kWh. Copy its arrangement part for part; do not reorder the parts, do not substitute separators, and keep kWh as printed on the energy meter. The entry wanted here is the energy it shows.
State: value=33659.48 unit=kWh
